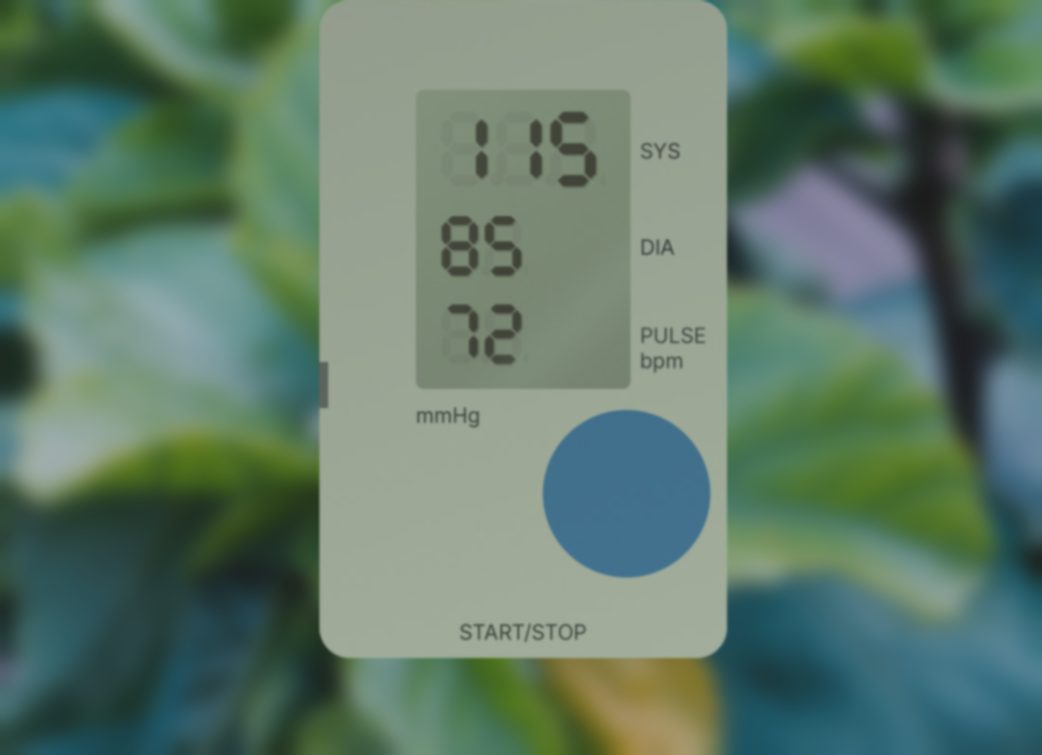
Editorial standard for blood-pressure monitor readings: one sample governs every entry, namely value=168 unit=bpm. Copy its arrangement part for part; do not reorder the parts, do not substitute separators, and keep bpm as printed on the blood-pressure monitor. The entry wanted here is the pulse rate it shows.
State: value=72 unit=bpm
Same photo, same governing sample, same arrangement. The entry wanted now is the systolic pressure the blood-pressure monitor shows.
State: value=115 unit=mmHg
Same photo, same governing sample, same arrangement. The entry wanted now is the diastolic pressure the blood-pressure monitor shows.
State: value=85 unit=mmHg
